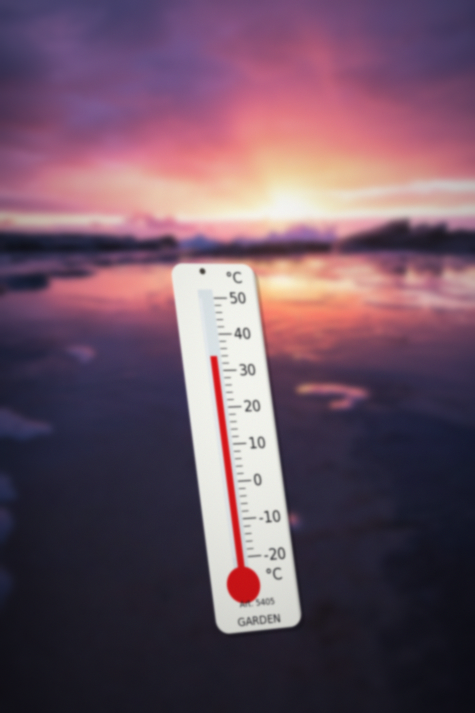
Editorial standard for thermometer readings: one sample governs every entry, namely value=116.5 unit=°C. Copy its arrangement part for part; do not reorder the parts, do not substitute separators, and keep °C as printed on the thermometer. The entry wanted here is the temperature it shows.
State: value=34 unit=°C
